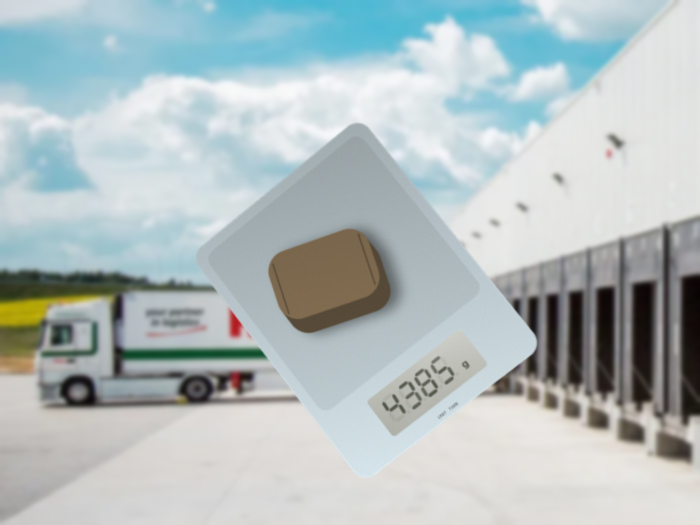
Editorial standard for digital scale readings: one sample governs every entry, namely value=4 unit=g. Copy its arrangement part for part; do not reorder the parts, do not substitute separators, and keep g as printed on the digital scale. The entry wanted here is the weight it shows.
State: value=4385 unit=g
